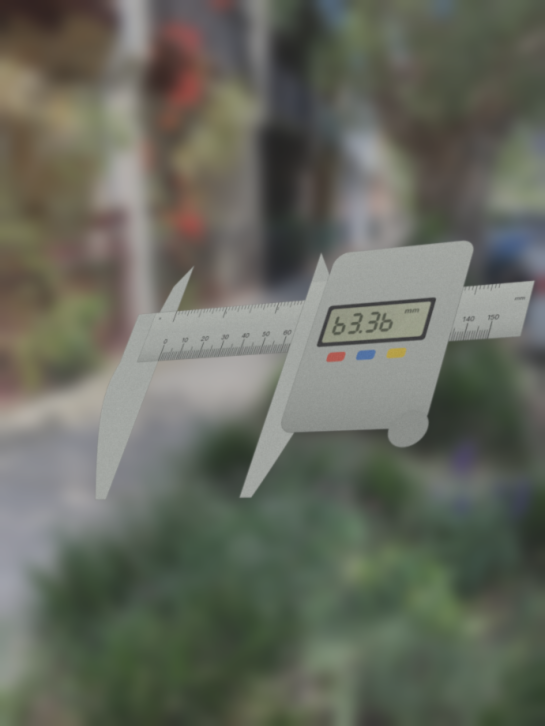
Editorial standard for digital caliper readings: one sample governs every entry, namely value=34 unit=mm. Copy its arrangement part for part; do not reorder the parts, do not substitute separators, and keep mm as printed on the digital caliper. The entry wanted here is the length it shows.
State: value=63.36 unit=mm
